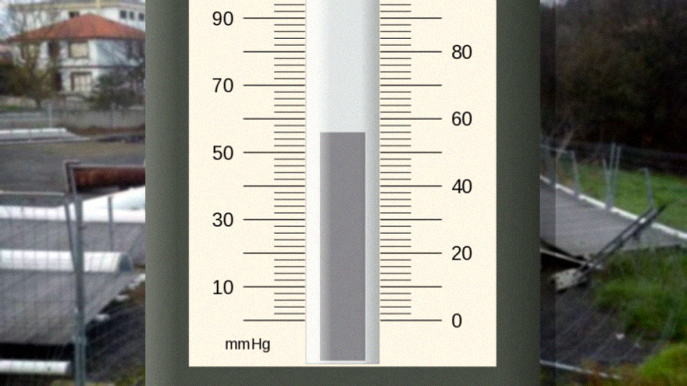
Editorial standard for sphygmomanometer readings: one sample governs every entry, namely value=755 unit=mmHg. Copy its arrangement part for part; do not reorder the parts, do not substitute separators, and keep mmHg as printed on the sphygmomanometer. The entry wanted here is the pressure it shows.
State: value=56 unit=mmHg
